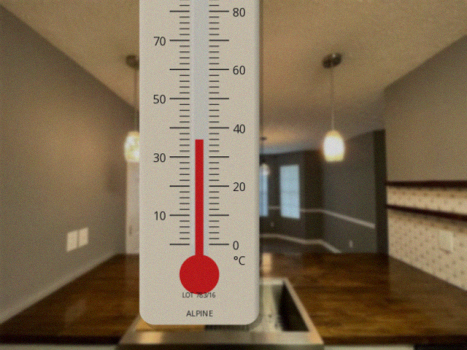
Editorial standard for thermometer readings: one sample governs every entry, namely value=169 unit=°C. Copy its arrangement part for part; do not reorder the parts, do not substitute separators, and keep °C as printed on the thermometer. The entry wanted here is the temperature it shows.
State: value=36 unit=°C
